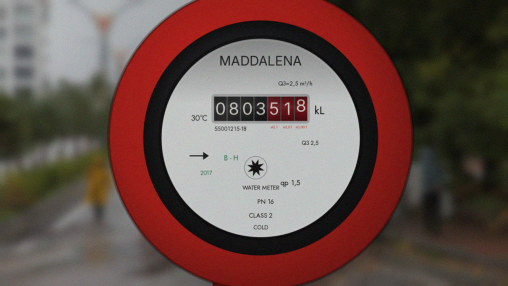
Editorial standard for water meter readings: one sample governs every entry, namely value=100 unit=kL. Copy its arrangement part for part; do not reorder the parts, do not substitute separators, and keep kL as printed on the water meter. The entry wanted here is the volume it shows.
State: value=803.518 unit=kL
